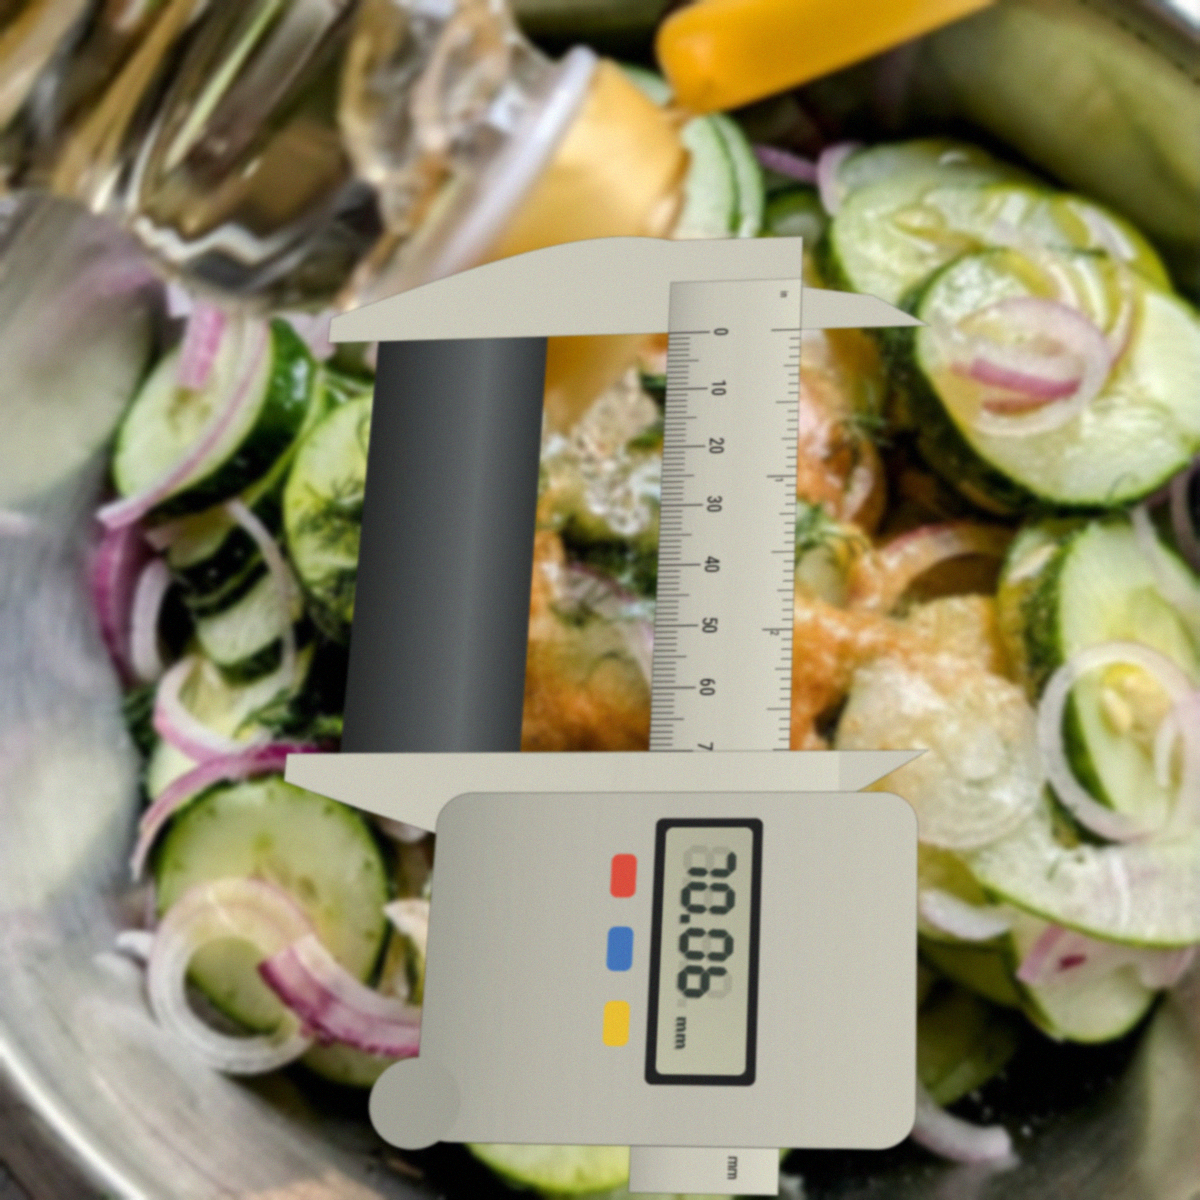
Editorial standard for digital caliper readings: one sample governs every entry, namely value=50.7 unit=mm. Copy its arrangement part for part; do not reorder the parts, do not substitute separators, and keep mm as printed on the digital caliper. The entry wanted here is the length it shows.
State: value=70.06 unit=mm
